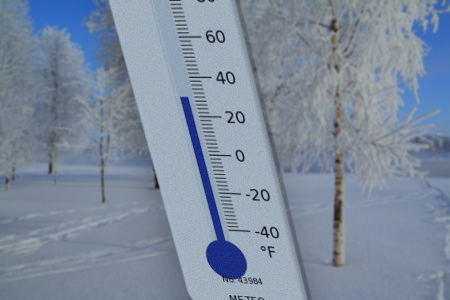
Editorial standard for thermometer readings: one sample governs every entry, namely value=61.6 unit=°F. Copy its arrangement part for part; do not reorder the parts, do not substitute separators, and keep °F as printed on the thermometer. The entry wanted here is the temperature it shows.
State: value=30 unit=°F
